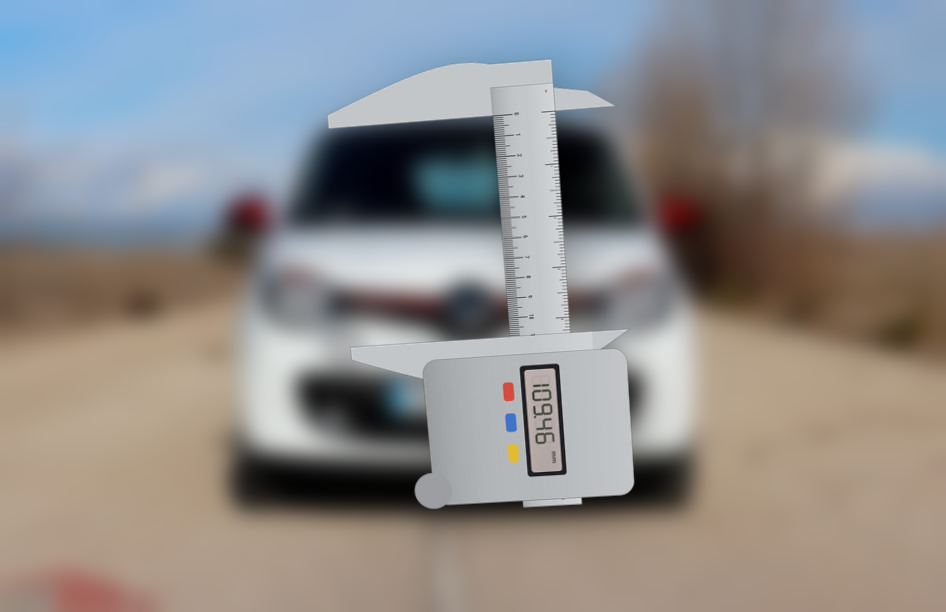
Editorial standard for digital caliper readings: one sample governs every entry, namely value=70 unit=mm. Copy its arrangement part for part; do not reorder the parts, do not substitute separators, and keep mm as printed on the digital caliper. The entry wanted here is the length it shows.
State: value=109.46 unit=mm
